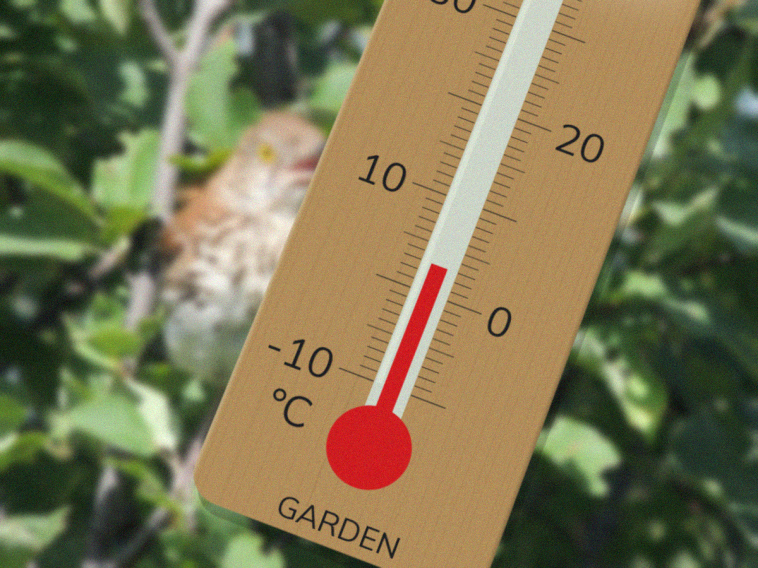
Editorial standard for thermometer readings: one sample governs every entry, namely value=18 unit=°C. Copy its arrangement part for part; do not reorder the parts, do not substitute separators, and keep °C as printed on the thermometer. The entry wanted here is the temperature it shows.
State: value=3 unit=°C
